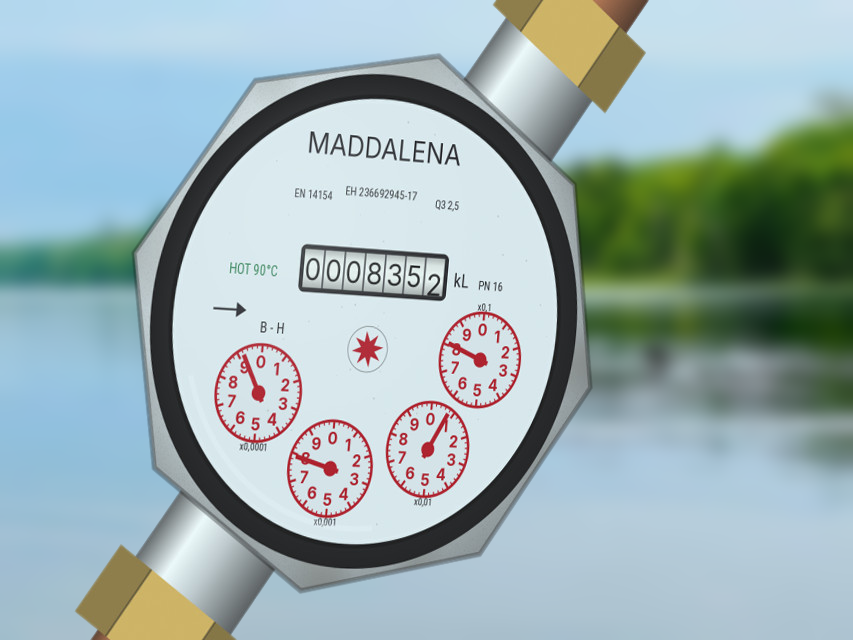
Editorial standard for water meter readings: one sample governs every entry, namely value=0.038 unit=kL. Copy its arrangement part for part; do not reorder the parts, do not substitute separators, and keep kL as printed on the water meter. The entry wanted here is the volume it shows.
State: value=8351.8079 unit=kL
